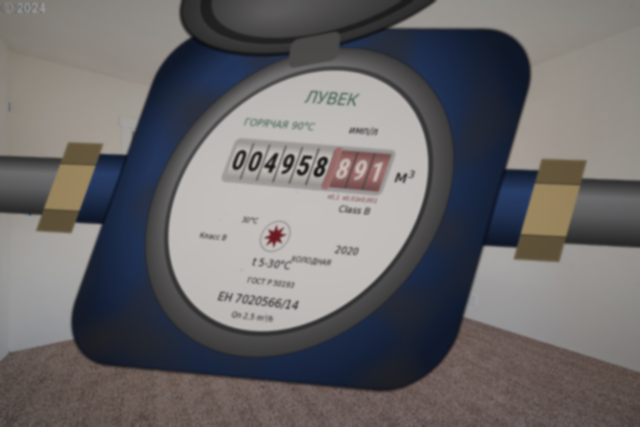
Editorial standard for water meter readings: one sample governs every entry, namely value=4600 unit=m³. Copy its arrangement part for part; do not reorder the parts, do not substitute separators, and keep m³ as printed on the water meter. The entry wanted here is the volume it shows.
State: value=4958.891 unit=m³
